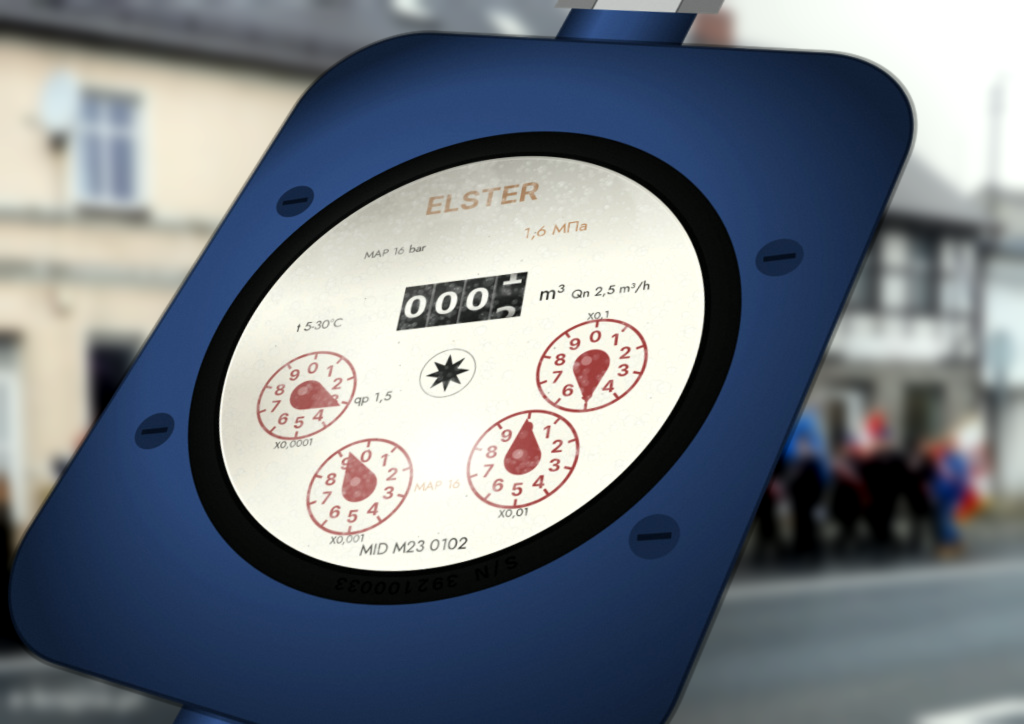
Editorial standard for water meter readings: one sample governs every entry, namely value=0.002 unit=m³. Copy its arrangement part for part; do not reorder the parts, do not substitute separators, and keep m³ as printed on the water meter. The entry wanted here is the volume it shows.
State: value=1.4993 unit=m³
